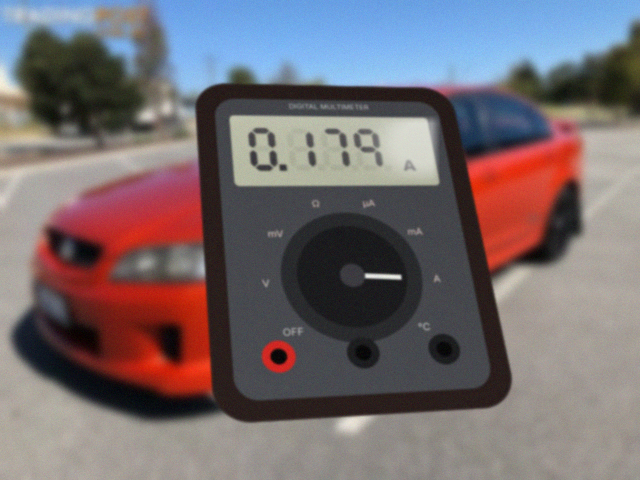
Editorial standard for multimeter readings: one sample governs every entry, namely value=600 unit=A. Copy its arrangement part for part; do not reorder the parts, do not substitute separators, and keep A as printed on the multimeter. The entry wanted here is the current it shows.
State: value=0.179 unit=A
